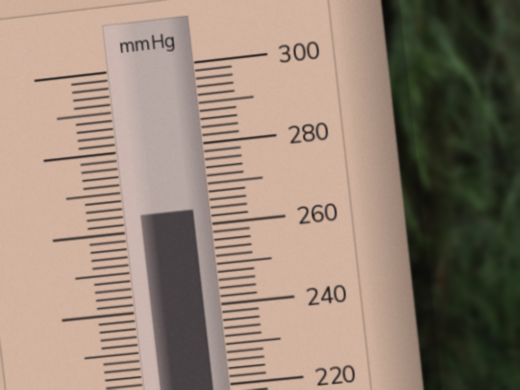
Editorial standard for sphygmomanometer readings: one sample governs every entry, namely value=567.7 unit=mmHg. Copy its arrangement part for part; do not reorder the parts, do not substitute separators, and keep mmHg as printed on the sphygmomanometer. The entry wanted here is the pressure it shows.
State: value=264 unit=mmHg
